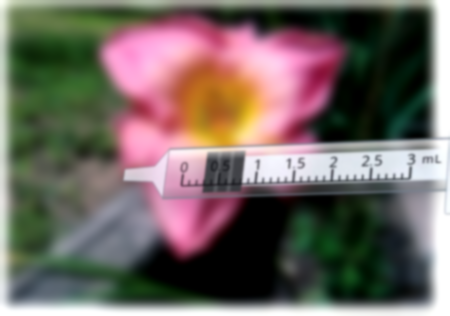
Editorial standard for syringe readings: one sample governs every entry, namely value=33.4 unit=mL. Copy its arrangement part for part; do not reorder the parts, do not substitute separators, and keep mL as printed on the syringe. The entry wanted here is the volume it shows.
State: value=0.3 unit=mL
